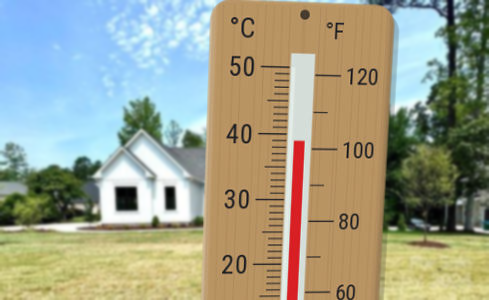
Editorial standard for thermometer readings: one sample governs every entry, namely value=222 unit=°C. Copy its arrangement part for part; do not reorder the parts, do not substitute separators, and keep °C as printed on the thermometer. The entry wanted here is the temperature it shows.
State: value=39 unit=°C
